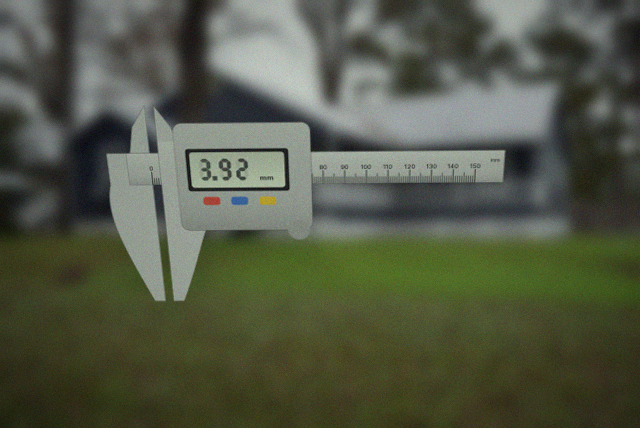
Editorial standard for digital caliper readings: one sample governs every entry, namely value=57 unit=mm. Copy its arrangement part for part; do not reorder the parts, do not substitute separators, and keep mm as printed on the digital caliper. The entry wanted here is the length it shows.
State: value=3.92 unit=mm
